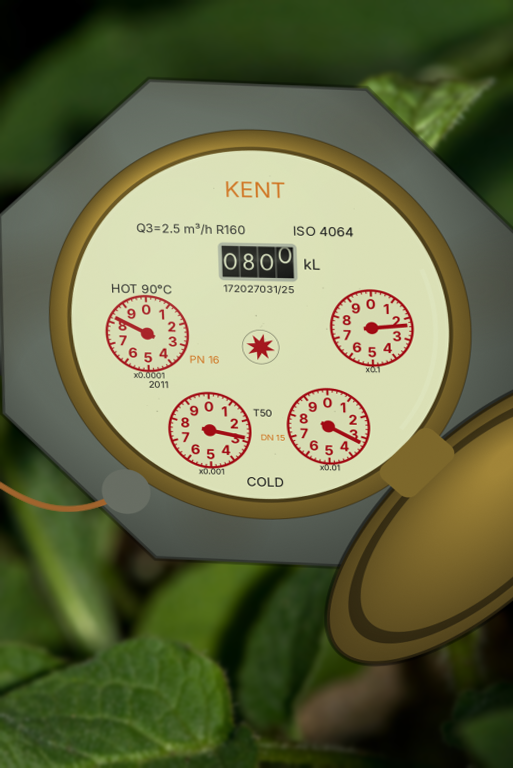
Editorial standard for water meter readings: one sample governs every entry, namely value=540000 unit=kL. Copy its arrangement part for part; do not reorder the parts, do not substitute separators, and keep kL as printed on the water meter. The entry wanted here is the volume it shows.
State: value=800.2328 unit=kL
